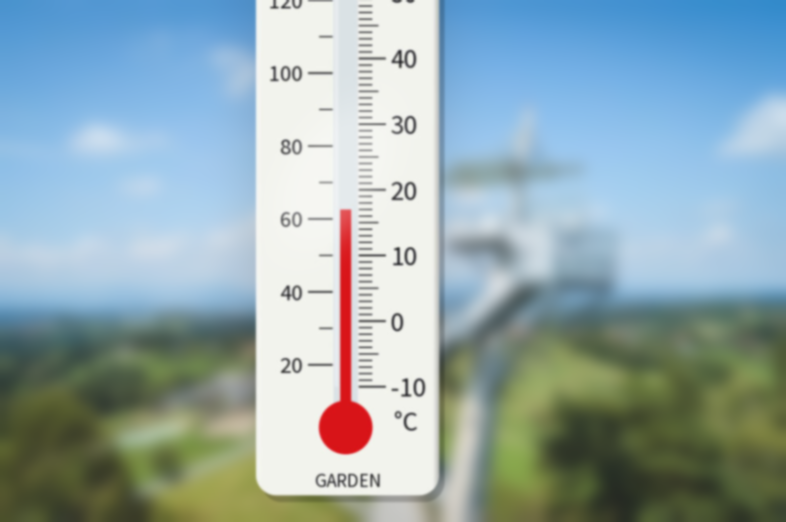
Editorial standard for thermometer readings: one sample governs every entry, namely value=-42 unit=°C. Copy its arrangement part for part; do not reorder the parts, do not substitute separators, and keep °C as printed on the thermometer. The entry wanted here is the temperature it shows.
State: value=17 unit=°C
